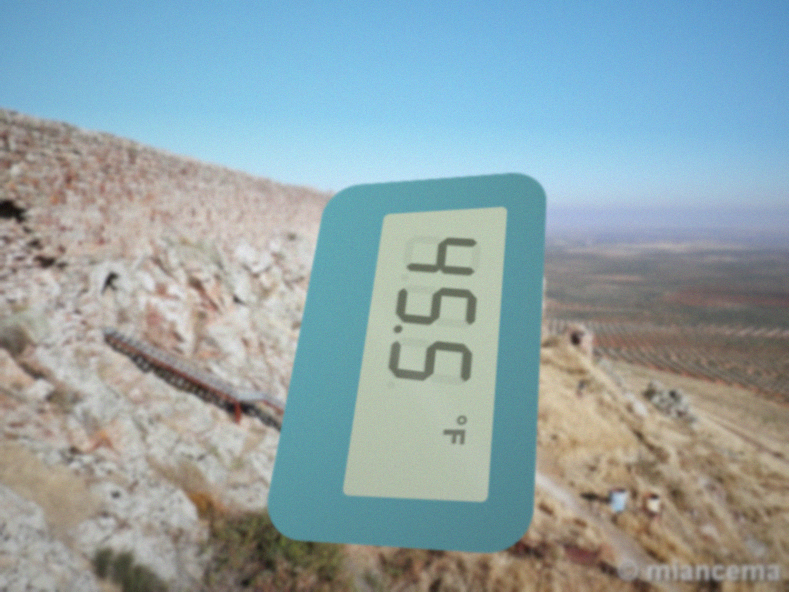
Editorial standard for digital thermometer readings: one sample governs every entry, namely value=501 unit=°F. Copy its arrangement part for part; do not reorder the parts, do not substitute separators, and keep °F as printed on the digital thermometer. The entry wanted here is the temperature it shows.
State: value=45.5 unit=°F
